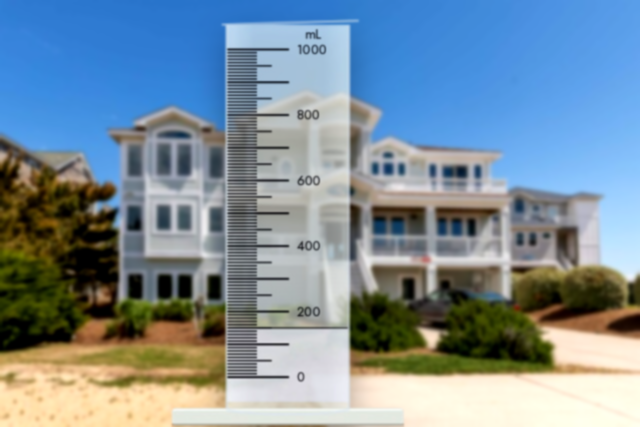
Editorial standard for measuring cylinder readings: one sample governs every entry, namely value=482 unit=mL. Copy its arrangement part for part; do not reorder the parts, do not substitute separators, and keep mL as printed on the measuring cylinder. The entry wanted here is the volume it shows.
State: value=150 unit=mL
